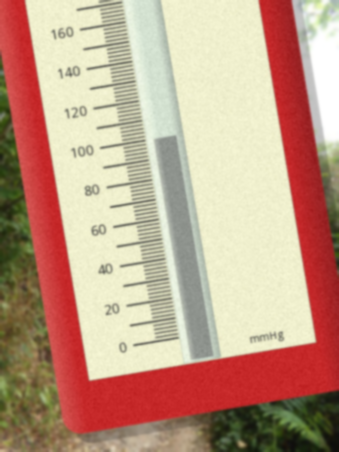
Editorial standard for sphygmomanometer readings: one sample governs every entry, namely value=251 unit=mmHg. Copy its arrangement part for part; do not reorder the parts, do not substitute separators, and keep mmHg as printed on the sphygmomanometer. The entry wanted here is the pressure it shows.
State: value=100 unit=mmHg
